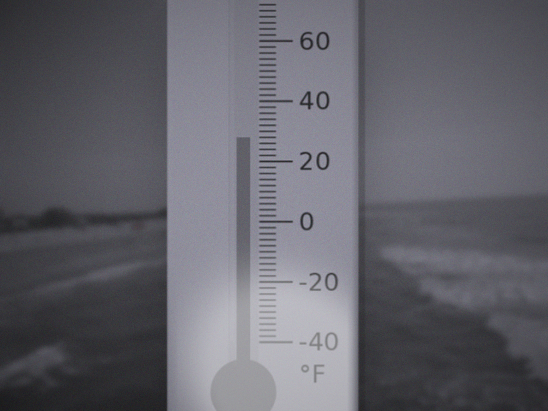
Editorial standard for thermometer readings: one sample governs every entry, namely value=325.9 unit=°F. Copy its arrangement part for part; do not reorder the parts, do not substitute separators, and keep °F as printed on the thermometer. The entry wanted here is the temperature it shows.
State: value=28 unit=°F
